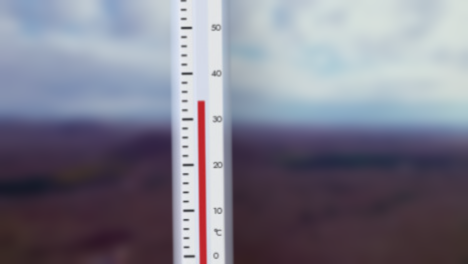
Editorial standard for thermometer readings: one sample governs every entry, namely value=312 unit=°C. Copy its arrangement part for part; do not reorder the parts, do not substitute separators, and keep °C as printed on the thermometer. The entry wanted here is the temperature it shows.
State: value=34 unit=°C
